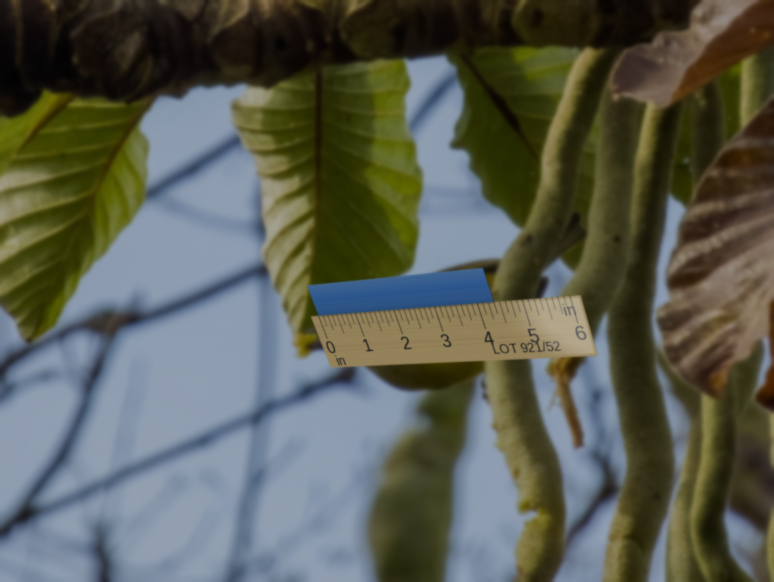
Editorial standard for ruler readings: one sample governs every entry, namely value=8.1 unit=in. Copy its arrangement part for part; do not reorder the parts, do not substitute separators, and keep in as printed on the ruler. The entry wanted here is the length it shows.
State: value=4.375 unit=in
